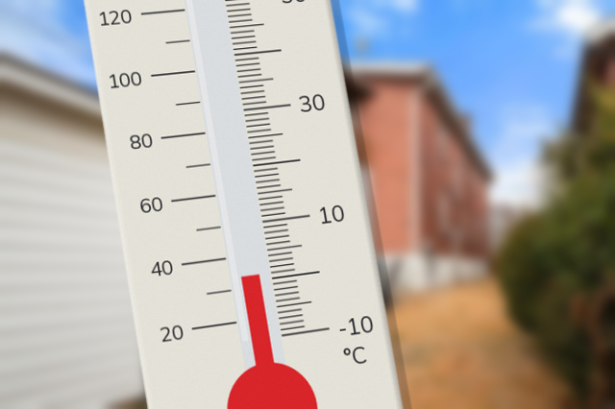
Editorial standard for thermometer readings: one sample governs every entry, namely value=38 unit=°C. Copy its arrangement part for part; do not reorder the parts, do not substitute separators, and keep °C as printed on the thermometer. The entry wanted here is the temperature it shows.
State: value=1 unit=°C
